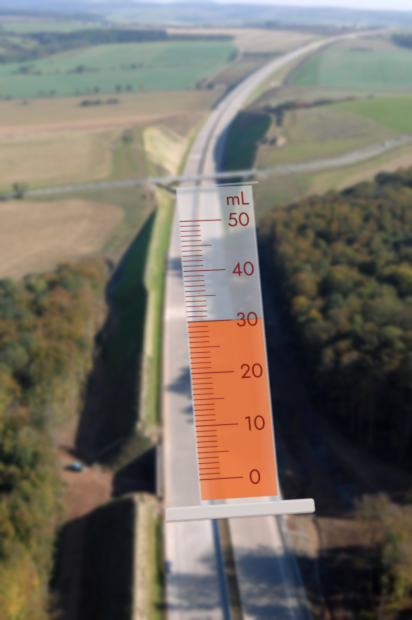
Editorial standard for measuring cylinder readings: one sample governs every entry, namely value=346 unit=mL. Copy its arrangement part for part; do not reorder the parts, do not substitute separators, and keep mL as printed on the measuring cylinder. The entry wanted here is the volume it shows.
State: value=30 unit=mL
